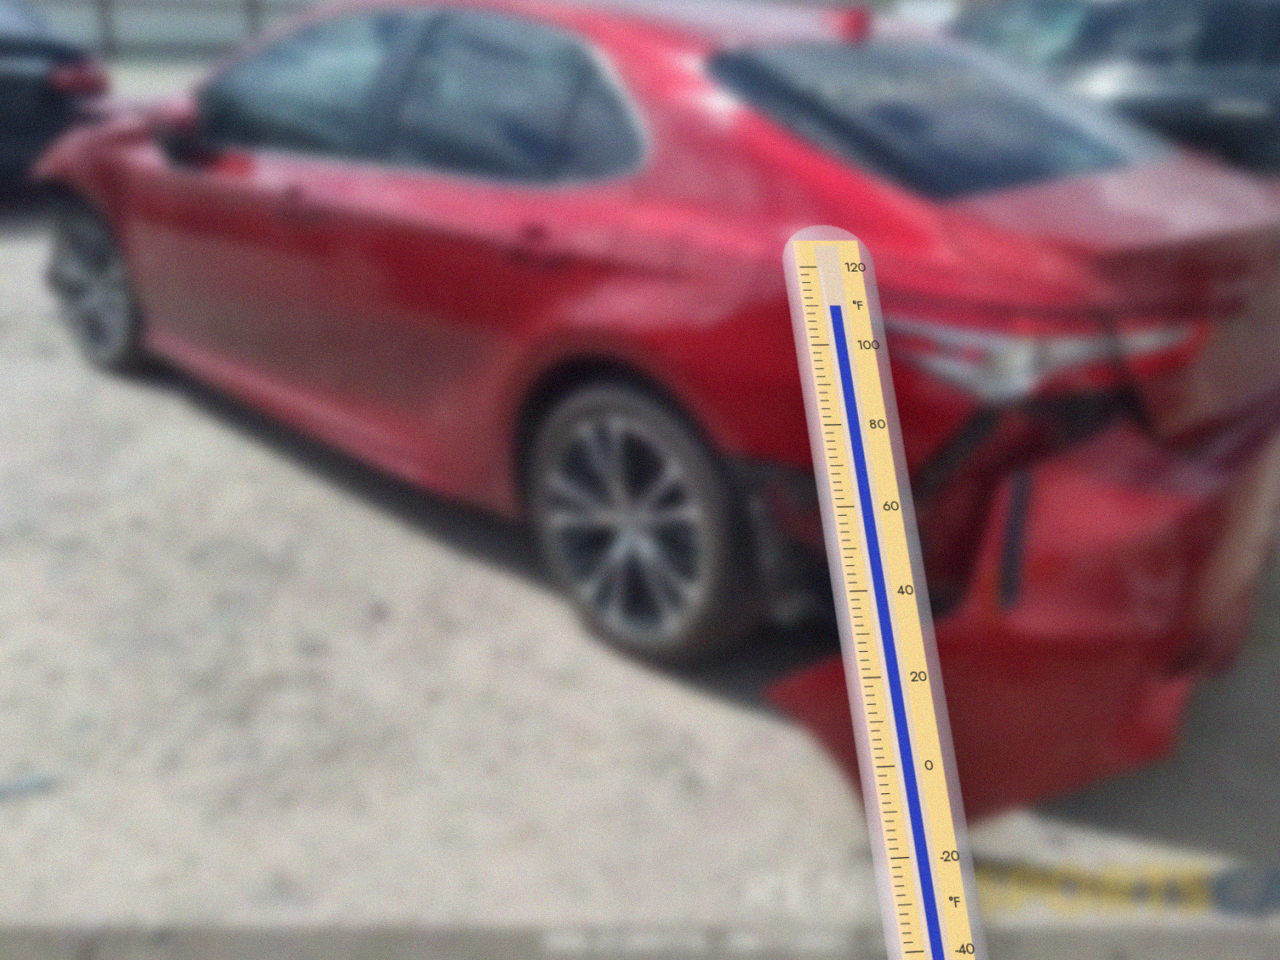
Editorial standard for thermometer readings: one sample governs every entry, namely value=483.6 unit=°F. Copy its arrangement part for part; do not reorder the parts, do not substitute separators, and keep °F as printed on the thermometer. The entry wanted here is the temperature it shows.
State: value=110 unit=°F
